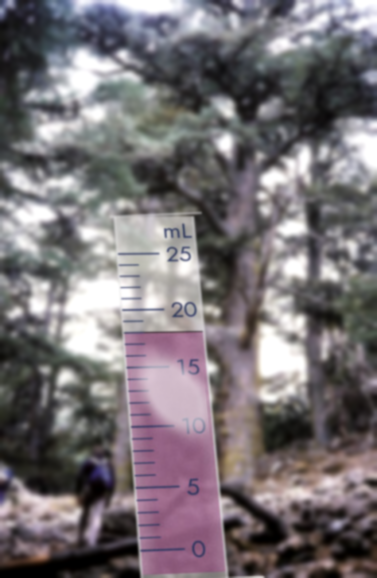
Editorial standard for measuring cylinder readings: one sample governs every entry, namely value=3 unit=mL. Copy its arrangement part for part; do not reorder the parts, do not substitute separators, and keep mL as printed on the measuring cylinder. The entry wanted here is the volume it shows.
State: value=18 unit=mL
